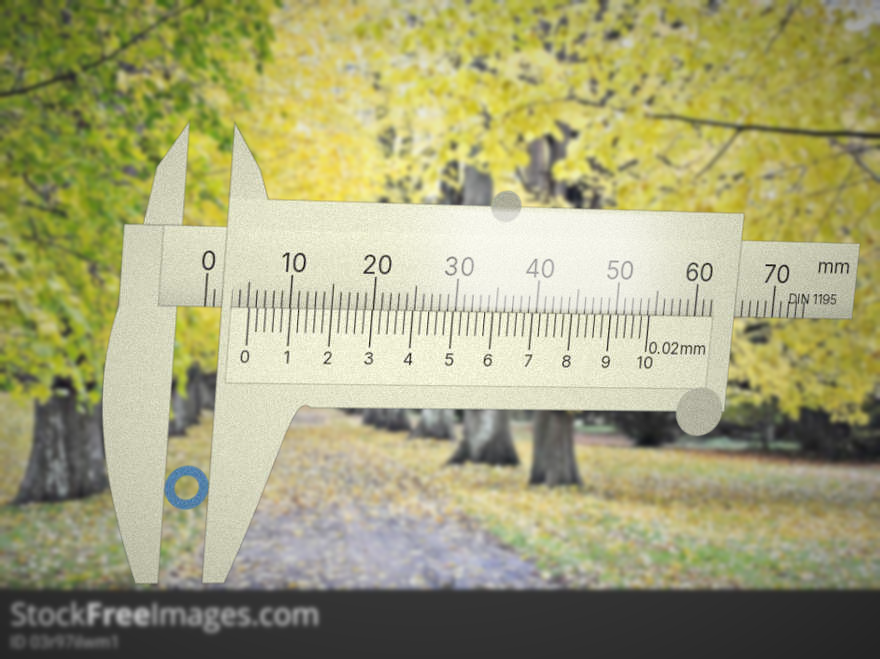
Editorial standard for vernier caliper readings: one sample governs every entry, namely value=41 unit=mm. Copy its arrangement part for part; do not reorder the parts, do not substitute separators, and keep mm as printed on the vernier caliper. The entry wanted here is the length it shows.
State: value=5.2 unit=mm
